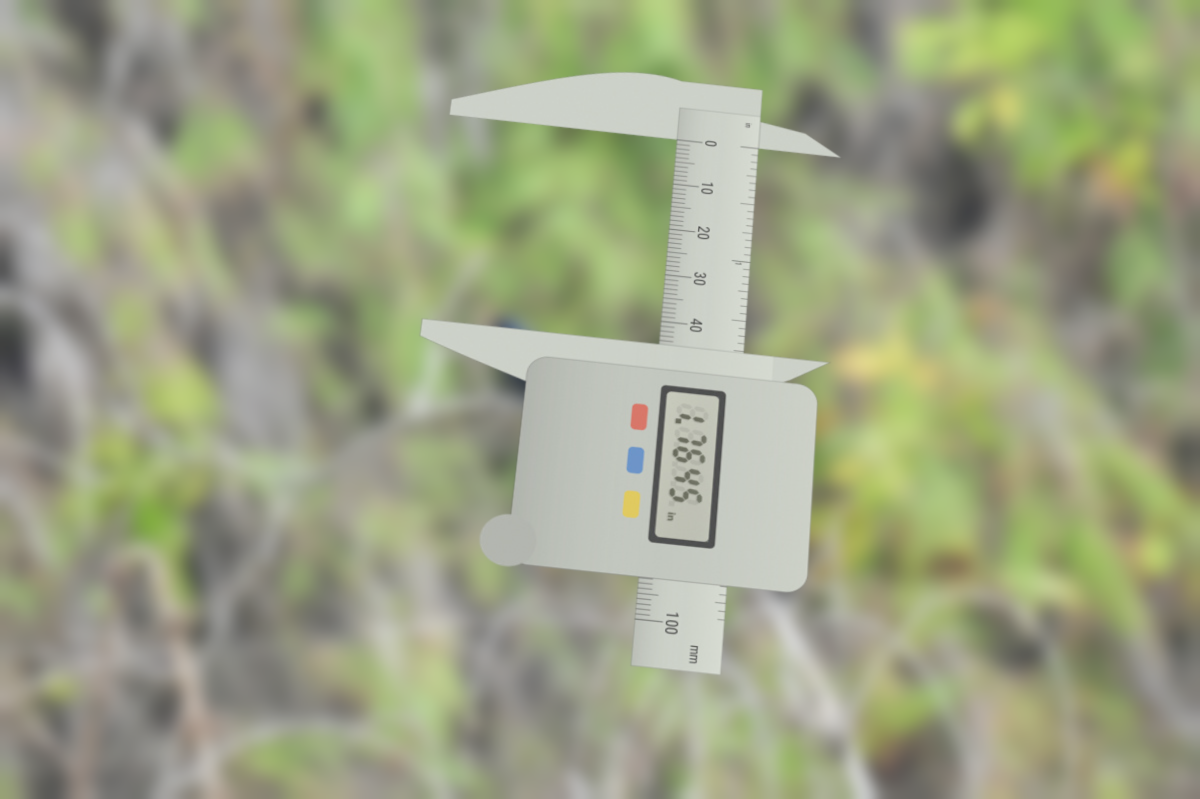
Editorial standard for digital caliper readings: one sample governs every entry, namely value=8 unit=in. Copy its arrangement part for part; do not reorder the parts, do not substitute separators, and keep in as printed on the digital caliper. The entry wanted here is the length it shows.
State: value=1.7645 unit=in
